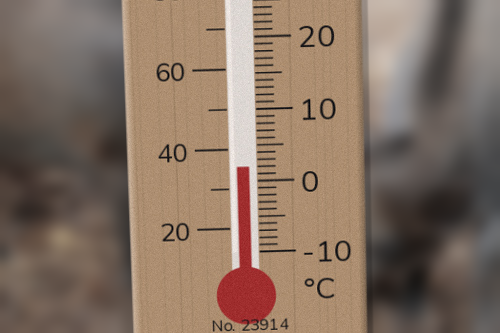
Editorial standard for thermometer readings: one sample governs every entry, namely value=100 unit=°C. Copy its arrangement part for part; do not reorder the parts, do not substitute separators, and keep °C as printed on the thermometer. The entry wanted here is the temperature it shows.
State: value=2 unit=°C
